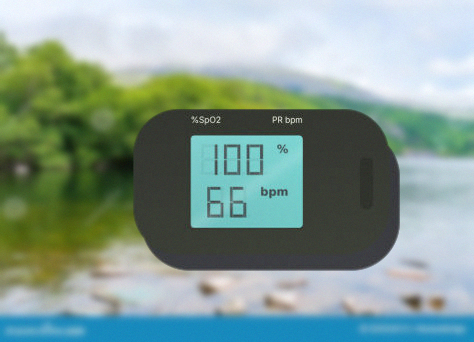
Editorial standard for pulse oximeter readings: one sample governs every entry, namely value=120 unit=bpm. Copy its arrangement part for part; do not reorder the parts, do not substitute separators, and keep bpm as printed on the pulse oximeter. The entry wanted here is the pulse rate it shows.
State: value=66 unit=bpm
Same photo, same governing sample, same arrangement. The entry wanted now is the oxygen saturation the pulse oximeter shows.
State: value=100 unit=%
